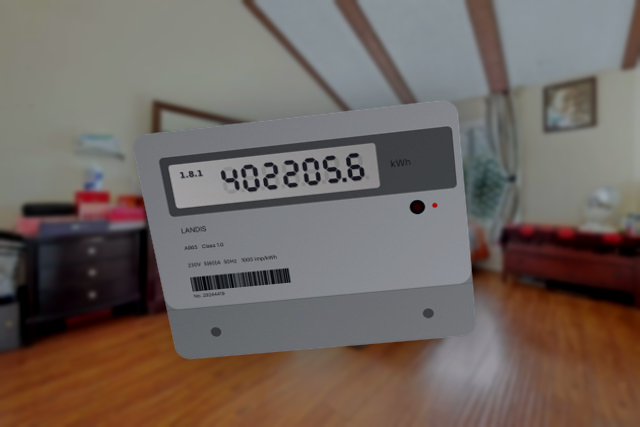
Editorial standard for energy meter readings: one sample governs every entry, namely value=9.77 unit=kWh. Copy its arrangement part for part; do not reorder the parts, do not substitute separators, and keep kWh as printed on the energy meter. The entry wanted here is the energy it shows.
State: value=402205.6 unit=kWh
